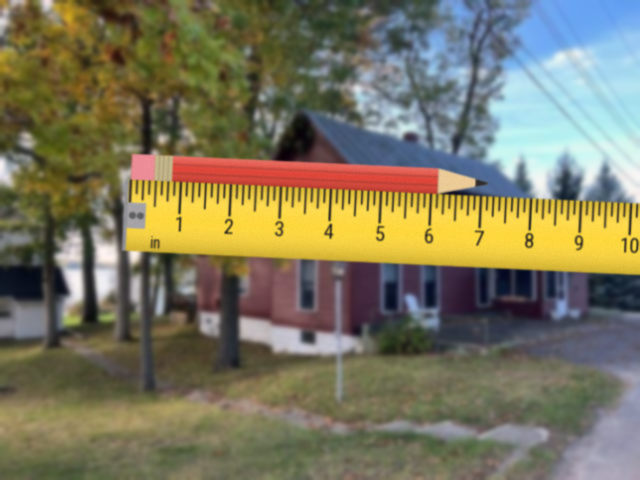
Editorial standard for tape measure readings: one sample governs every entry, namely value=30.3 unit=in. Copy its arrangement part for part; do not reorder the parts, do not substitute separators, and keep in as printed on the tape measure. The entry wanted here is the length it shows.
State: value=7.125 unit=in
